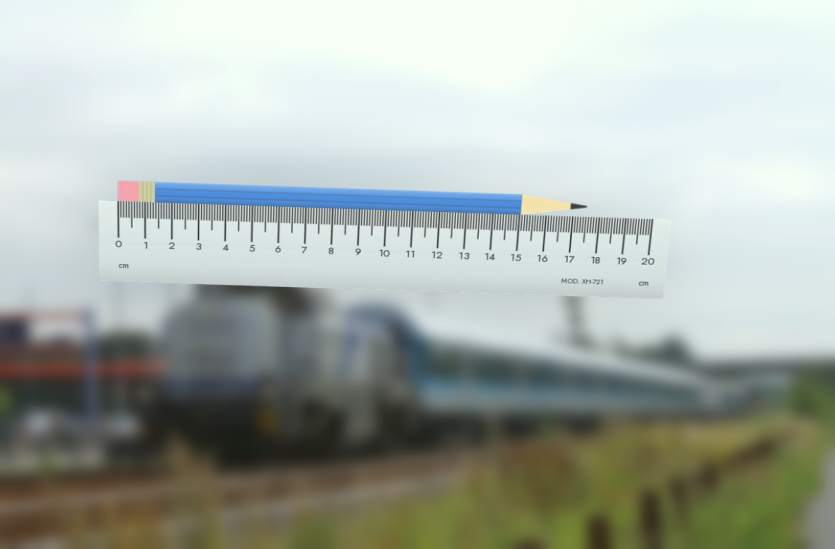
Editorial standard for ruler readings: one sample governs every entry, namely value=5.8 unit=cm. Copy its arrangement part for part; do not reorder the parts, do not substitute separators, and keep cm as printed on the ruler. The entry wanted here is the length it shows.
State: value=17.5 unit=cm
